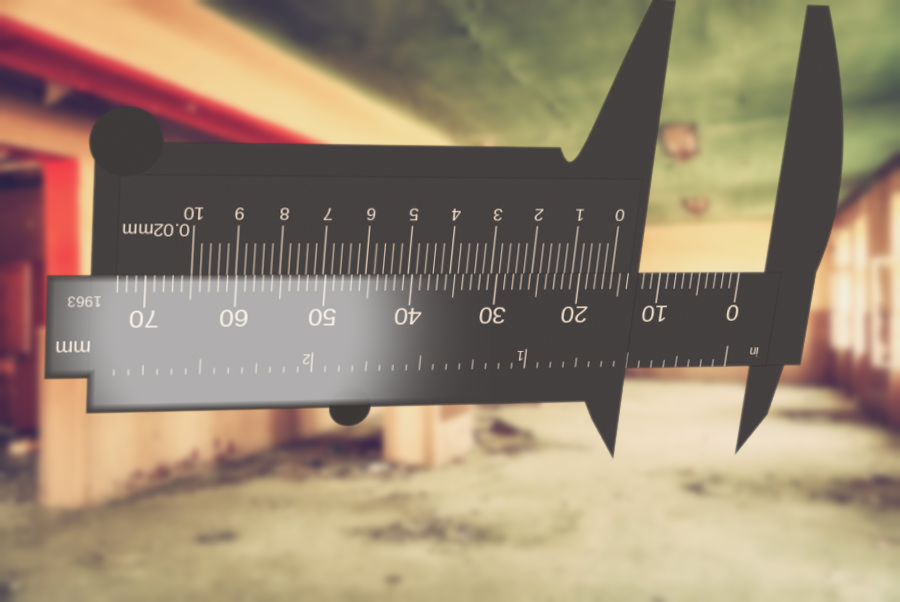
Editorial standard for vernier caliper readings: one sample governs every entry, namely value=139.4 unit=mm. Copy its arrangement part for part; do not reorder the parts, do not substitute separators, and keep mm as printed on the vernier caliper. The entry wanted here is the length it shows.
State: value=16.0 unit=mm
